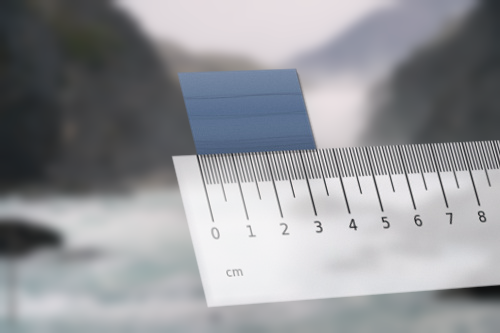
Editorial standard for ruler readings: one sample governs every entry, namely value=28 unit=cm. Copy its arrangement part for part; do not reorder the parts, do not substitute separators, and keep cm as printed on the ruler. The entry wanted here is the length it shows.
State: value=3.5 unit=cm
